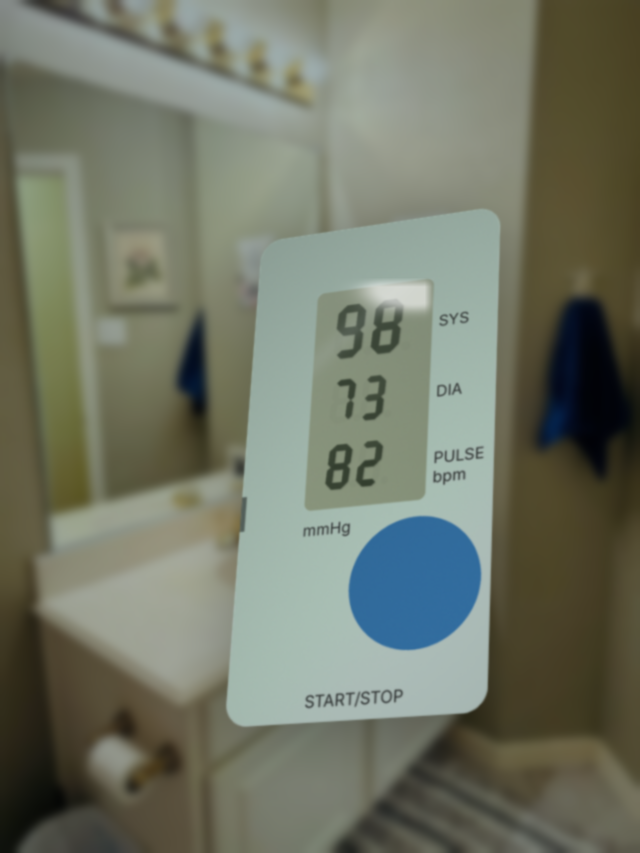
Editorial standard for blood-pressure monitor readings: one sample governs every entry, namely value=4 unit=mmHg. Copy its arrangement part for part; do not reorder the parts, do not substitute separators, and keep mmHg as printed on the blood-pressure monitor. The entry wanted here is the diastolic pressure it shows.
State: value=73 unit=mmHg
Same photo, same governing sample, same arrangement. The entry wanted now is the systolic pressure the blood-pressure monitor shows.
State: value=98 unit=mmHg
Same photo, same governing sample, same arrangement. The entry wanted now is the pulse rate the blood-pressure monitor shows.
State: value=82 unit=bpm
